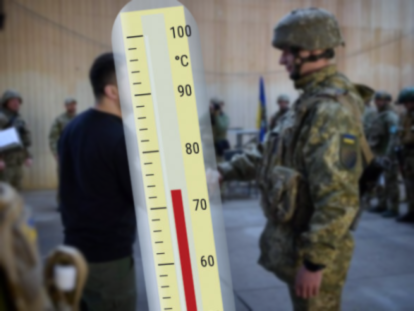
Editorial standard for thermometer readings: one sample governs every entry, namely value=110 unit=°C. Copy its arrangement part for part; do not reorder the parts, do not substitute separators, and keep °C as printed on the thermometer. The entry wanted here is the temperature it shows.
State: value=73 unit=°C
